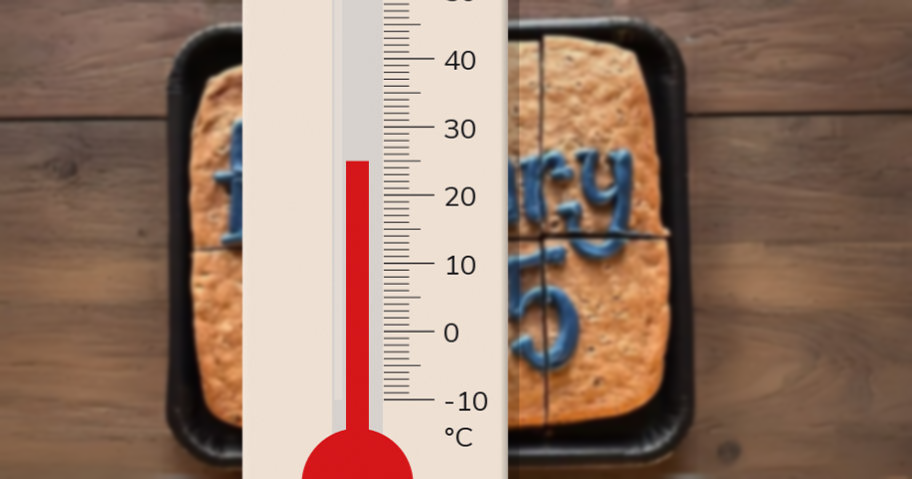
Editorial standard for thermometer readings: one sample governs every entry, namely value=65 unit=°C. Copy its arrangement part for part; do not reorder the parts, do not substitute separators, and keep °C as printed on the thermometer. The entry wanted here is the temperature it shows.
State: value=25 unit=°C
